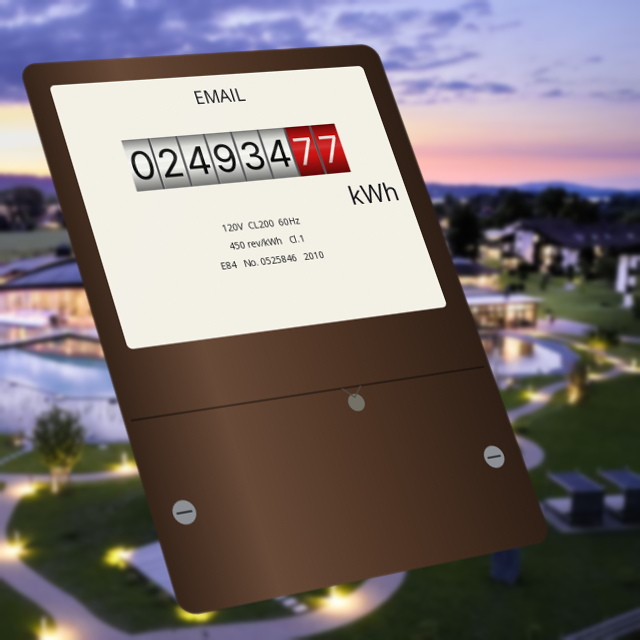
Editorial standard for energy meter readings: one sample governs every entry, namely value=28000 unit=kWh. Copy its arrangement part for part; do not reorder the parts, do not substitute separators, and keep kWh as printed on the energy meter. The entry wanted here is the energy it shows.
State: value=24934.77 unit=kWh
